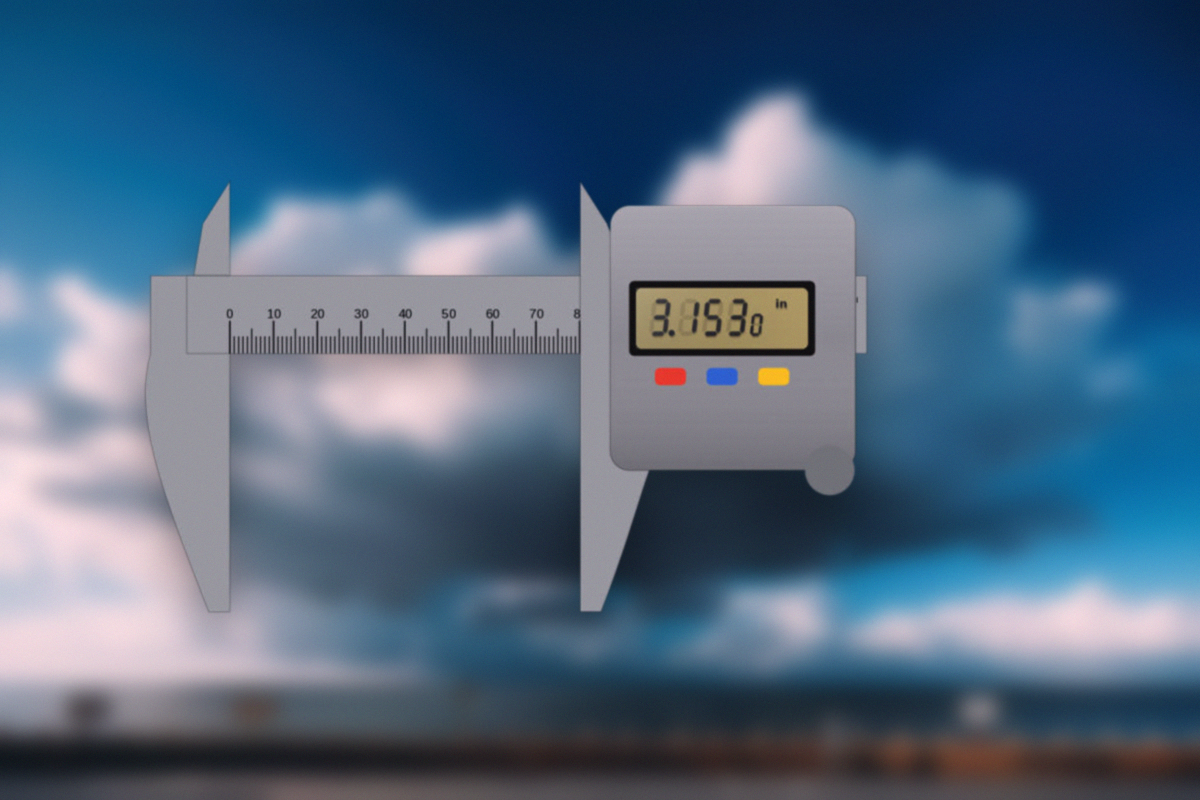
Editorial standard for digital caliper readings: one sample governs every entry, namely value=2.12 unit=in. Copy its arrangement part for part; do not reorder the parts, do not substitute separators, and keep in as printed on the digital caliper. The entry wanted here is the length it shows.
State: value=3.1530 unit=in
